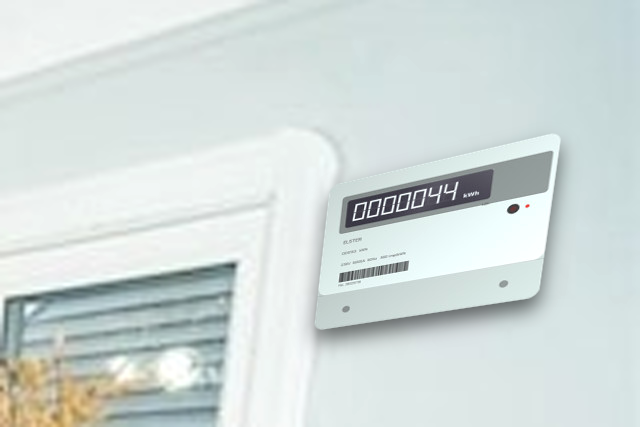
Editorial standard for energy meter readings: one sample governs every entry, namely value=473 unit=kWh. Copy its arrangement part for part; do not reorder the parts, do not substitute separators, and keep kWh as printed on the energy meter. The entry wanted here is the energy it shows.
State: value=44 unit=kWh
